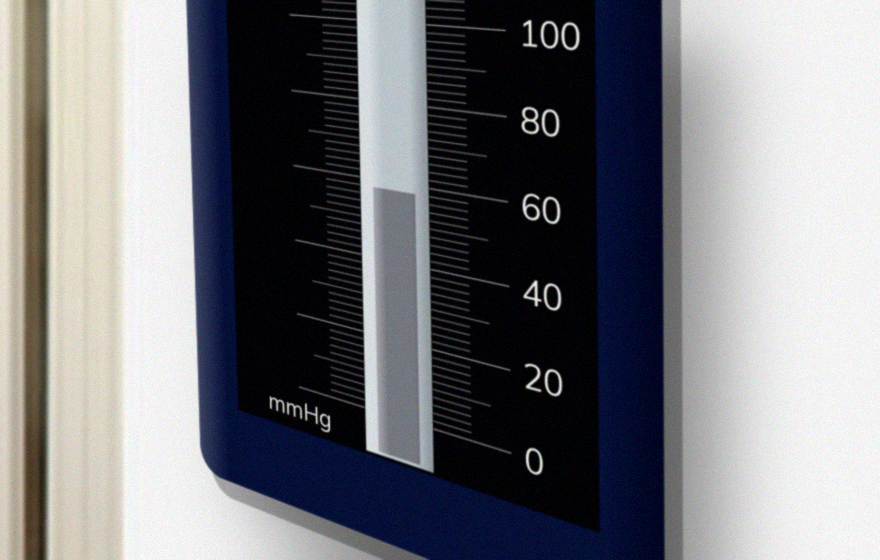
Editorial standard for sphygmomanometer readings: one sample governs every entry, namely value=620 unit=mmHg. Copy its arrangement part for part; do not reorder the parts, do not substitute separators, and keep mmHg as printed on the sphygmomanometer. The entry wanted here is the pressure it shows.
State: value=58 unit=mmHg
